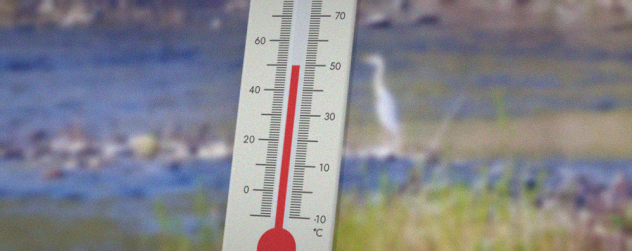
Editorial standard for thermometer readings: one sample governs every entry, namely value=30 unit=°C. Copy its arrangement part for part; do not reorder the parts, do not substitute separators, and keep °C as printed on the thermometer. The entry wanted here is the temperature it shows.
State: value=50 unit=°C
